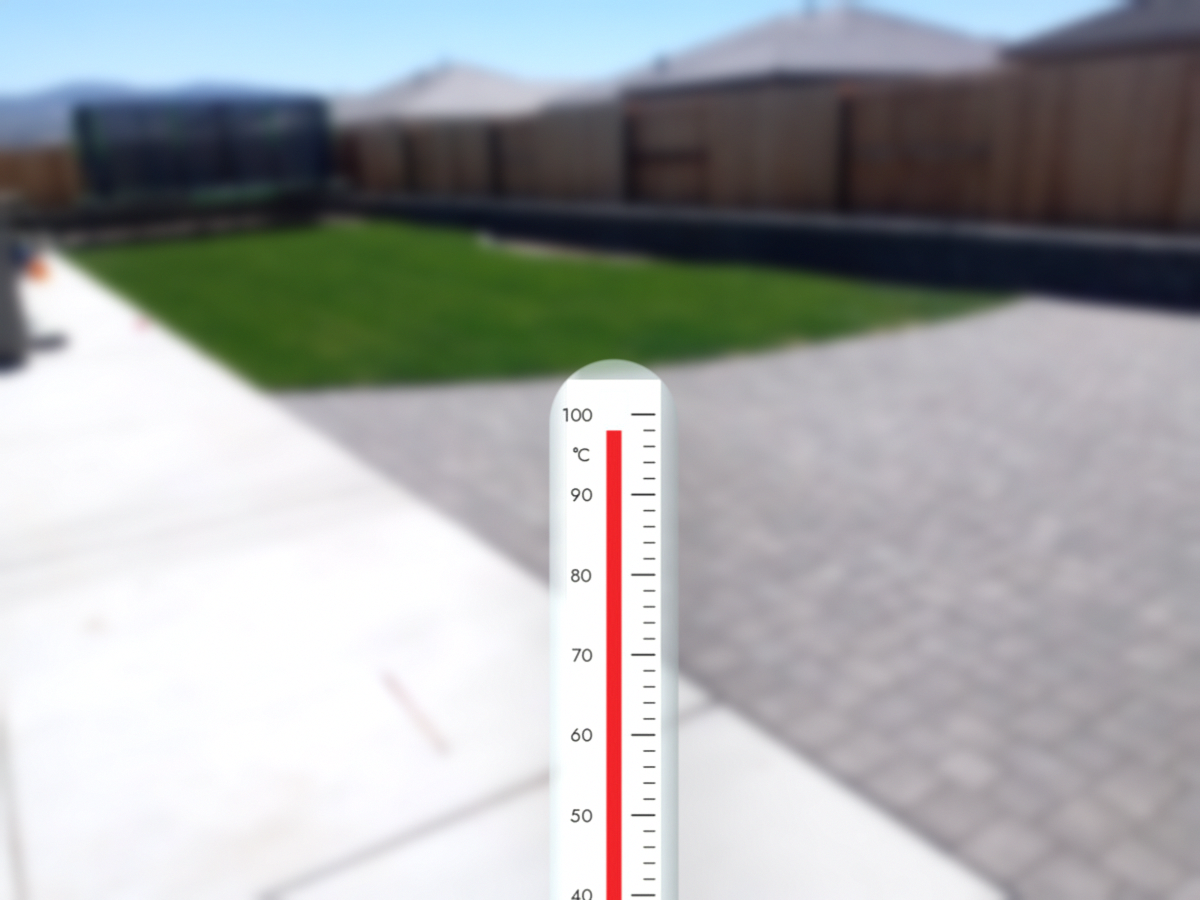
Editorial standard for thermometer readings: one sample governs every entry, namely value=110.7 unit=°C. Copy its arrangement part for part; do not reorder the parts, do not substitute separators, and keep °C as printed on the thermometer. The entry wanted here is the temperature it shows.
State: value=98 unit=°C
